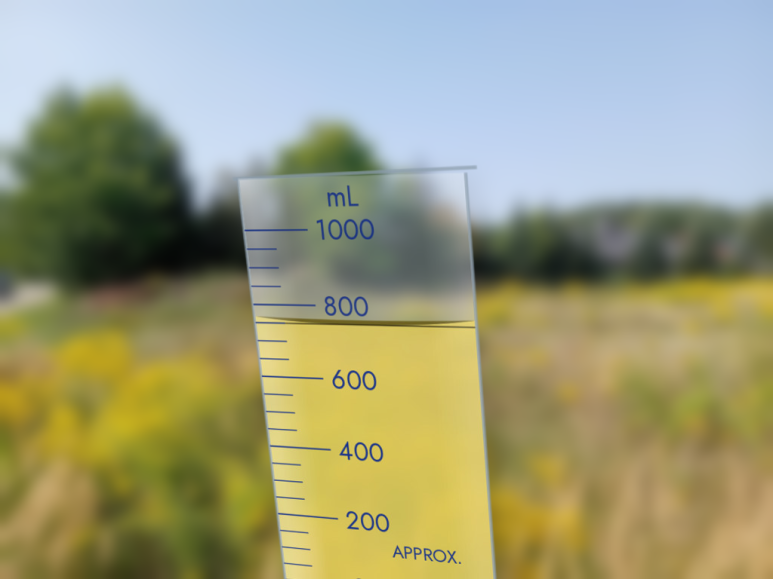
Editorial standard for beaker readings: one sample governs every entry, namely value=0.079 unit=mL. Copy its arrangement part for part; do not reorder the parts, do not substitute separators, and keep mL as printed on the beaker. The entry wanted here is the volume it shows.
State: value=750 unit=mL
